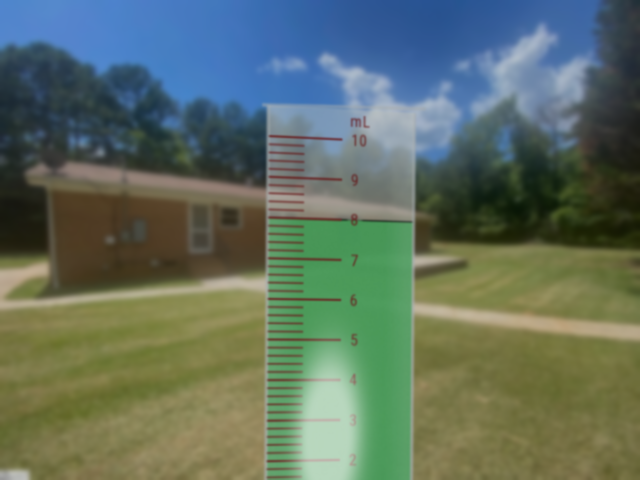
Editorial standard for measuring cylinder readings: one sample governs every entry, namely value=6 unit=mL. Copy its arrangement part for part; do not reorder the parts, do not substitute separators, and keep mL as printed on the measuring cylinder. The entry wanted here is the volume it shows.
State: value=8 unit=mL
